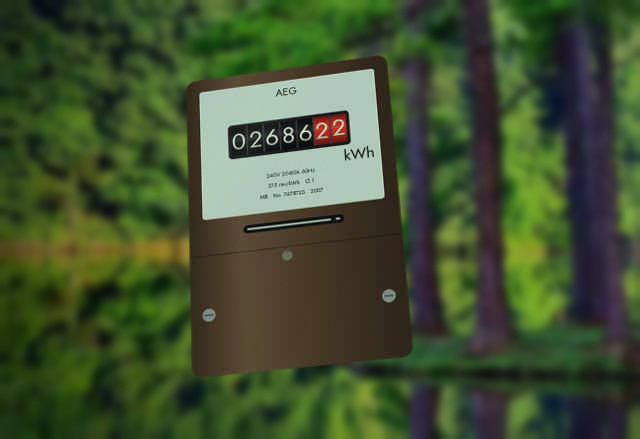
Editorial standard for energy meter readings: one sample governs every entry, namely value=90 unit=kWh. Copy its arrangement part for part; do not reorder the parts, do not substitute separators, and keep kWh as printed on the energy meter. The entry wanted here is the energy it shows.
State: value=2686.22 unit=kWh
